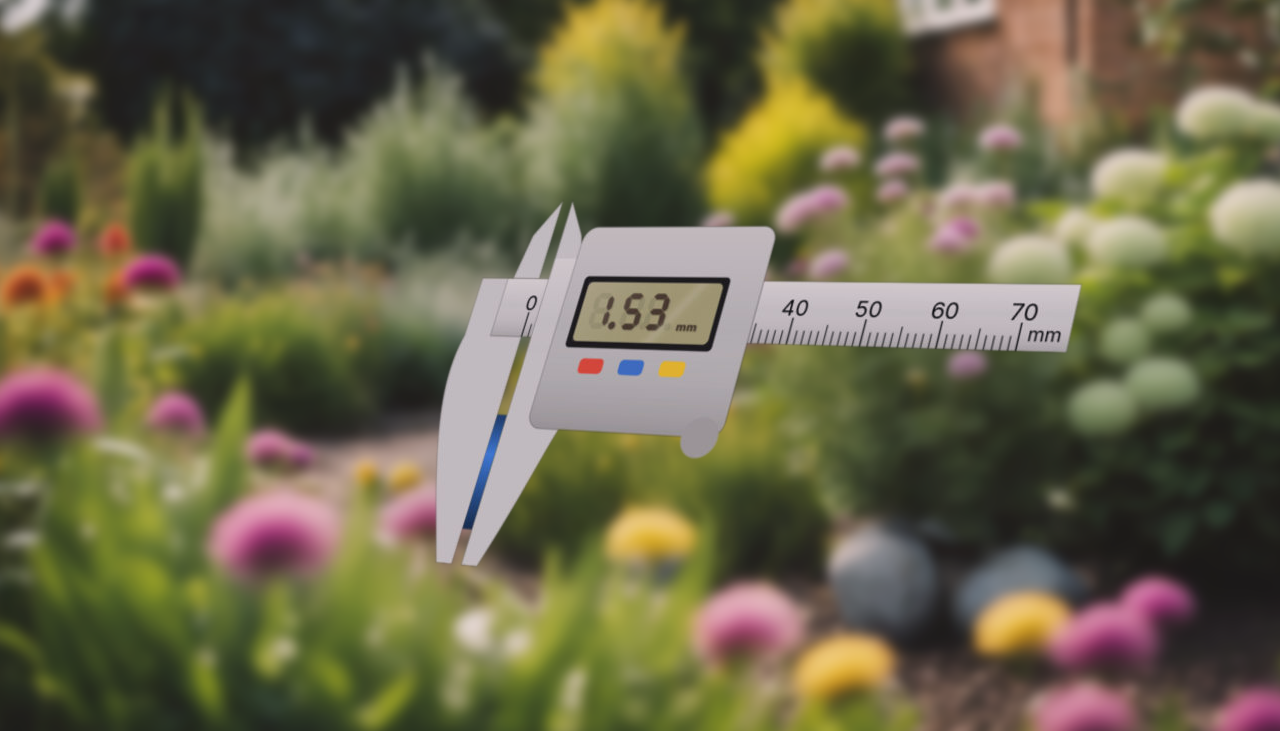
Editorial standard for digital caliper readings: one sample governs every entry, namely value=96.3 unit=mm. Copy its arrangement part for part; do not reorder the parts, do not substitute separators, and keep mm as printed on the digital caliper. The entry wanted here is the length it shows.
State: value=1.53 unit=mm
